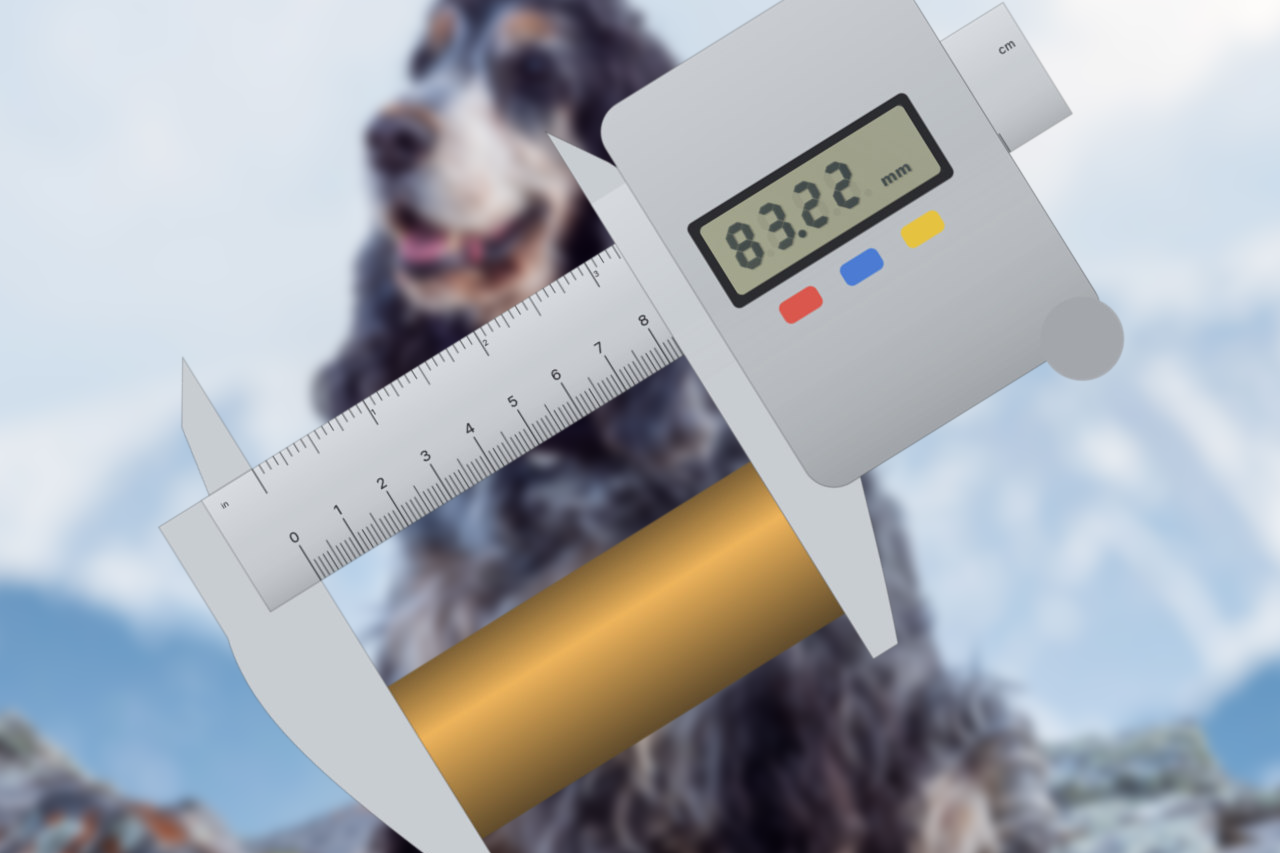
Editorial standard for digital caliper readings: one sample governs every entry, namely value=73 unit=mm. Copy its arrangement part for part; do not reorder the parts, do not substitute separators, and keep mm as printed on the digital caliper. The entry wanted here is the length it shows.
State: value=83.22 unit=mm
